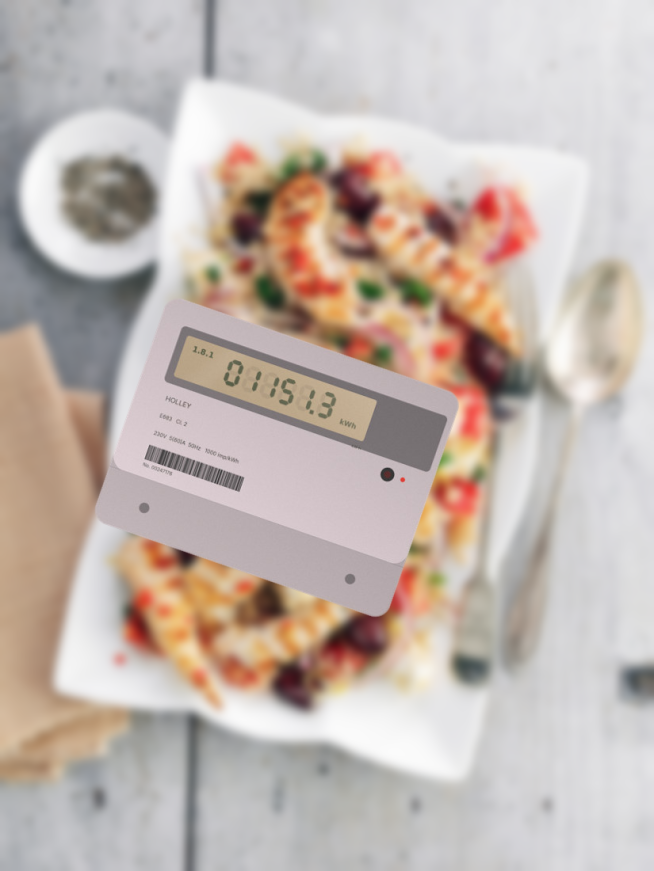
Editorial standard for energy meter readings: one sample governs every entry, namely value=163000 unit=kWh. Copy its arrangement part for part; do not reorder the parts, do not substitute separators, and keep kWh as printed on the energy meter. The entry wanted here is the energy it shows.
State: value=1151.3 unit=kWh
